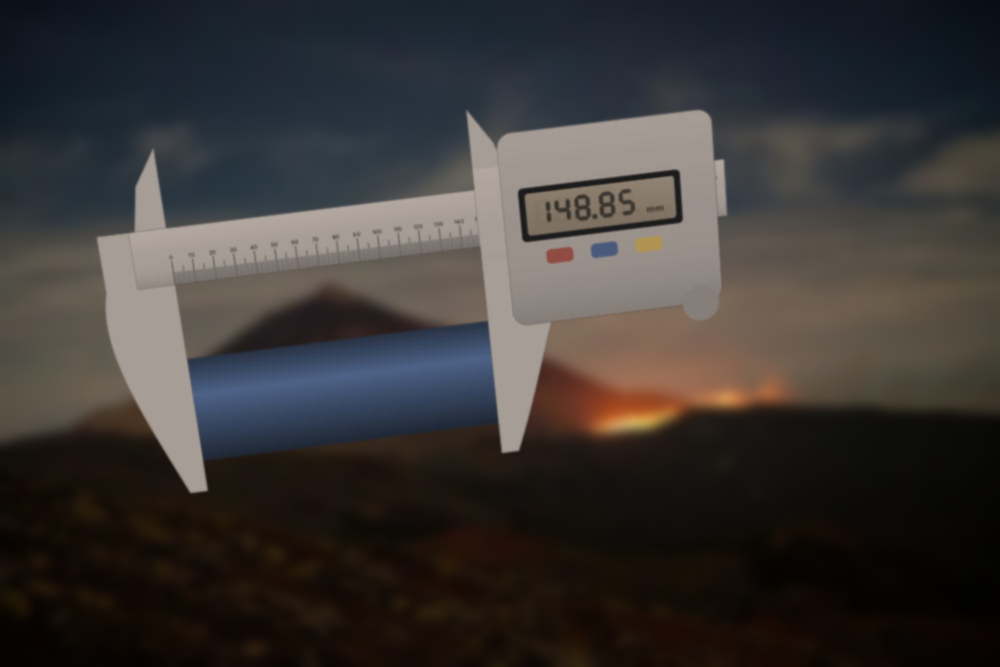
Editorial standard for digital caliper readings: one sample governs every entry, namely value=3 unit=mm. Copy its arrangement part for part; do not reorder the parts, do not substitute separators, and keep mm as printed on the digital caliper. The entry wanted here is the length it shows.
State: value=148.85 unit=mm
